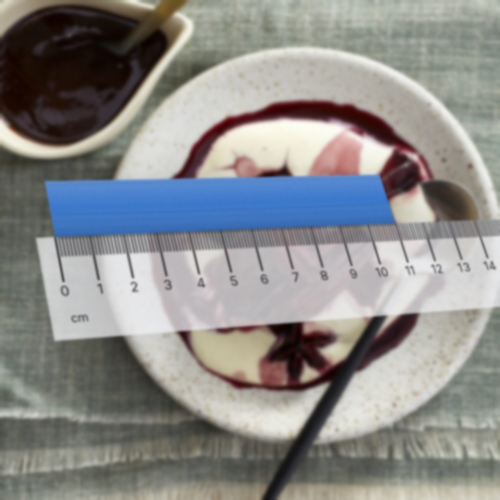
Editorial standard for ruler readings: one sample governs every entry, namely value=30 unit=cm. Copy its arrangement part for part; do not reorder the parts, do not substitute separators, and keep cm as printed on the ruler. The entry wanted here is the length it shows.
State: value=11 unit=cm
